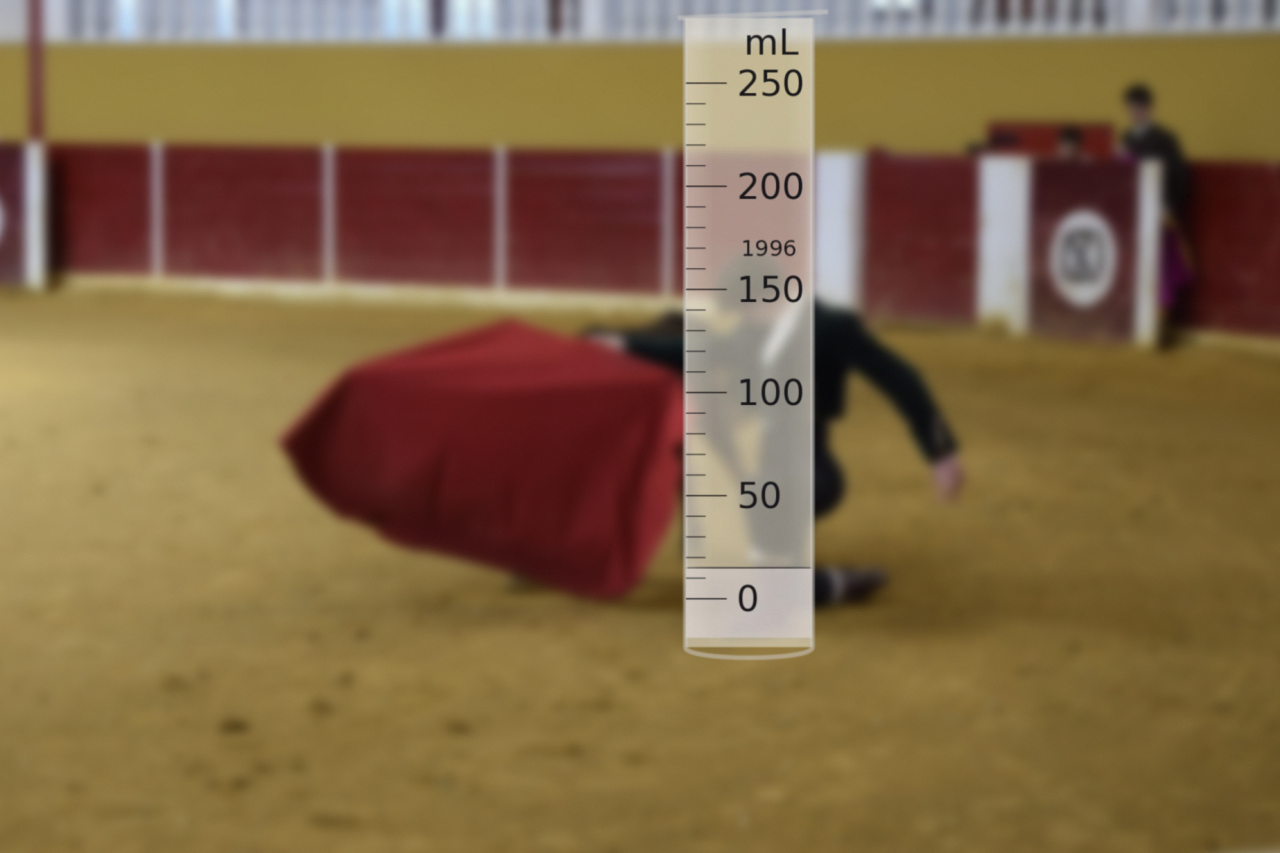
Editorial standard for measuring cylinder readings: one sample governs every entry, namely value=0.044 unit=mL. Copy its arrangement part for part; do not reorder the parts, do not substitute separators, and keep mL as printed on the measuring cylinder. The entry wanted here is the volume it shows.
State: value=15 unit=mL
